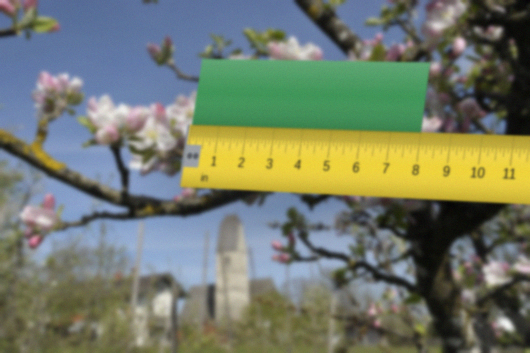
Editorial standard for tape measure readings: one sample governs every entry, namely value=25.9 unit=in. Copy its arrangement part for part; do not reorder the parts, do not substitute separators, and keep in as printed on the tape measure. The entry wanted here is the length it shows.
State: value=8 unit=in
